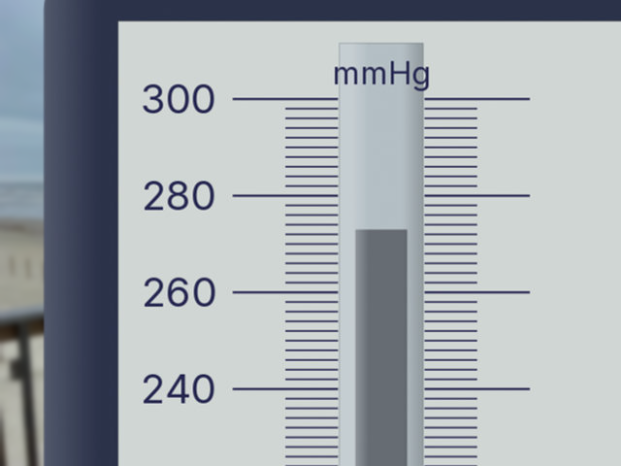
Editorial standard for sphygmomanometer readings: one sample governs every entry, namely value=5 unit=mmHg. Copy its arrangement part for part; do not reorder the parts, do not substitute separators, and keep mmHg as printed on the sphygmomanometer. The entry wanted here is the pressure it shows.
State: value=273 unit=mmHg
